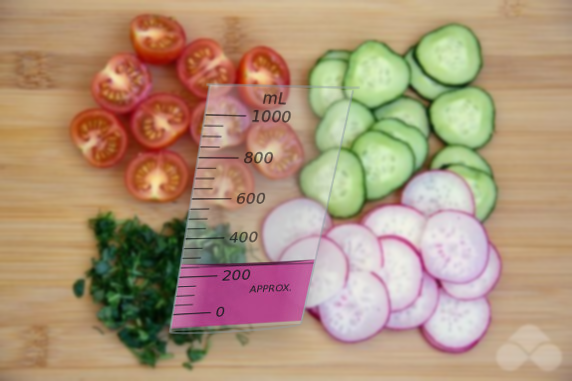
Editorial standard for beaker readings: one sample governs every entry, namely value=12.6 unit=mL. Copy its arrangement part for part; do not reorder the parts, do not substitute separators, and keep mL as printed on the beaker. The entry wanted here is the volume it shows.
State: value=250 unit=mL
